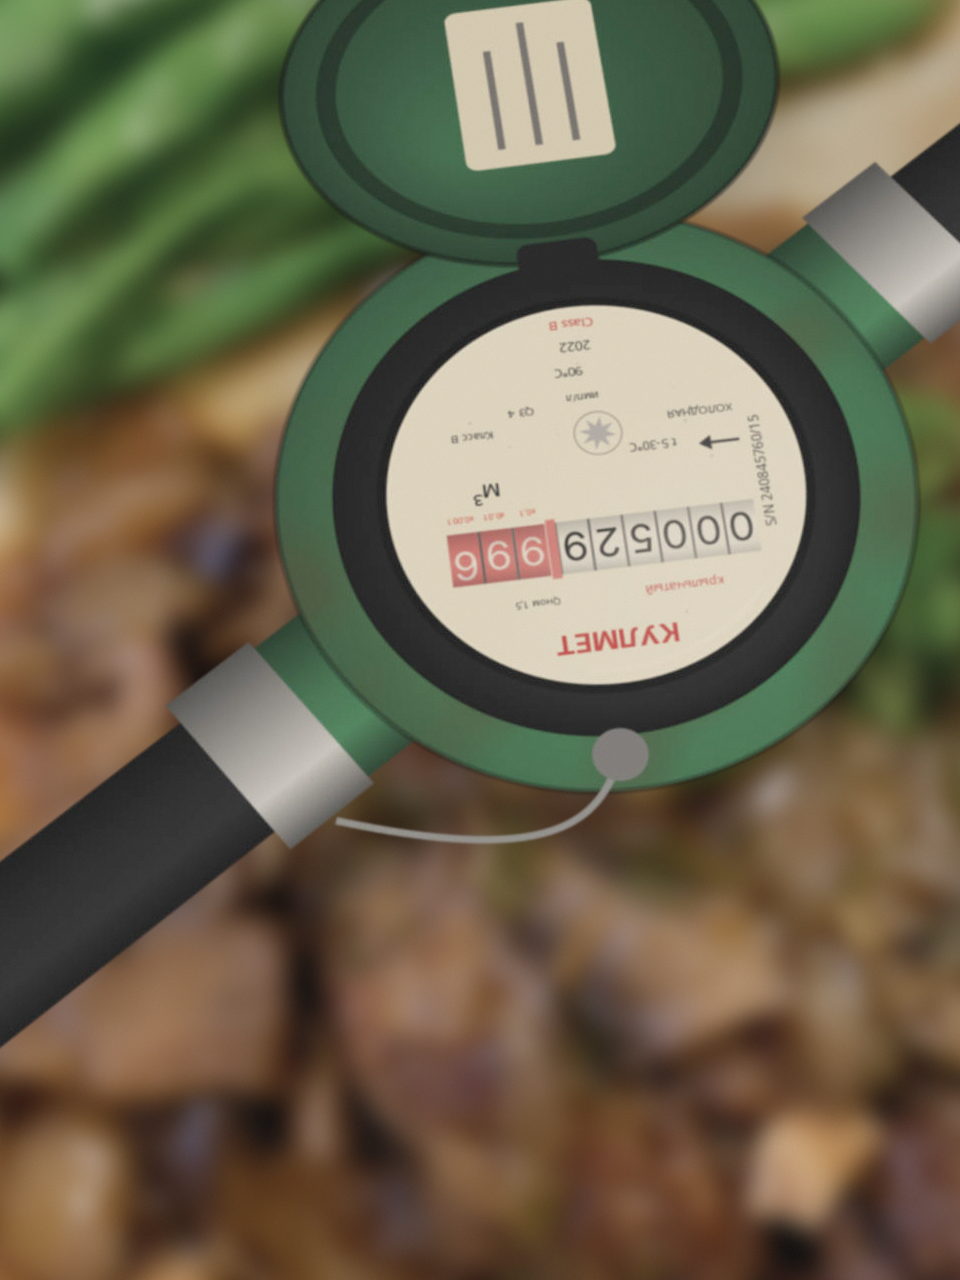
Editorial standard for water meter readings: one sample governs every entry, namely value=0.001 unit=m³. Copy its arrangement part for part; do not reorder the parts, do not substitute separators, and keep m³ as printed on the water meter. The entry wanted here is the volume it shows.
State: value=529.996 unit=m³
